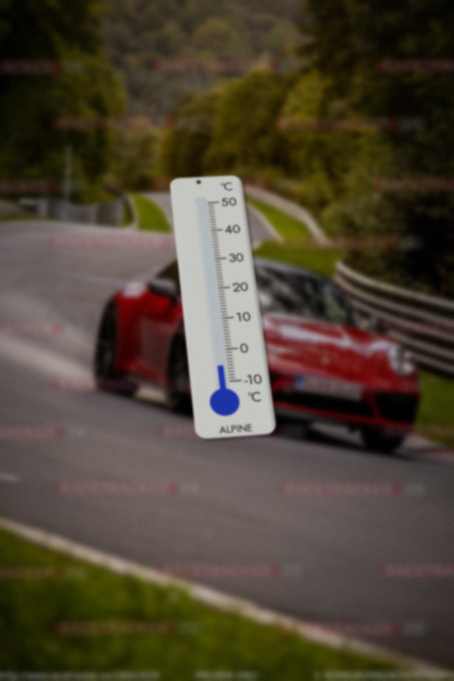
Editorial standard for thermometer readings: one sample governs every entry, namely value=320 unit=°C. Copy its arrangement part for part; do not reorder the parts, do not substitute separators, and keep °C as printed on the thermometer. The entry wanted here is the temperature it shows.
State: value=-5 unit=°C
